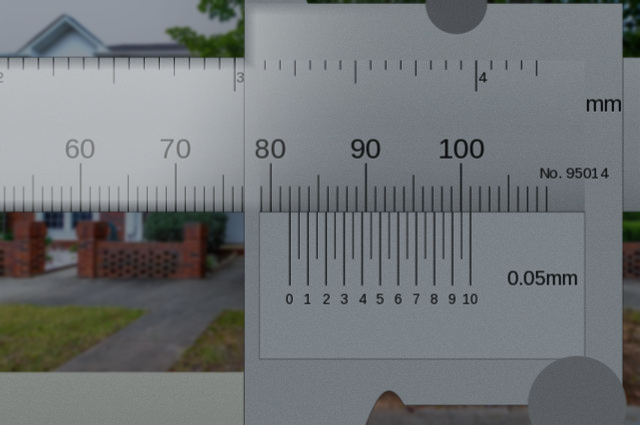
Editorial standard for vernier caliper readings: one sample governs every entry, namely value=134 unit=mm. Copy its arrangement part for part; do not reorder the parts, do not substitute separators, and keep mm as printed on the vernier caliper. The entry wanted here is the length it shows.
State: value=82.0 unit=mm
